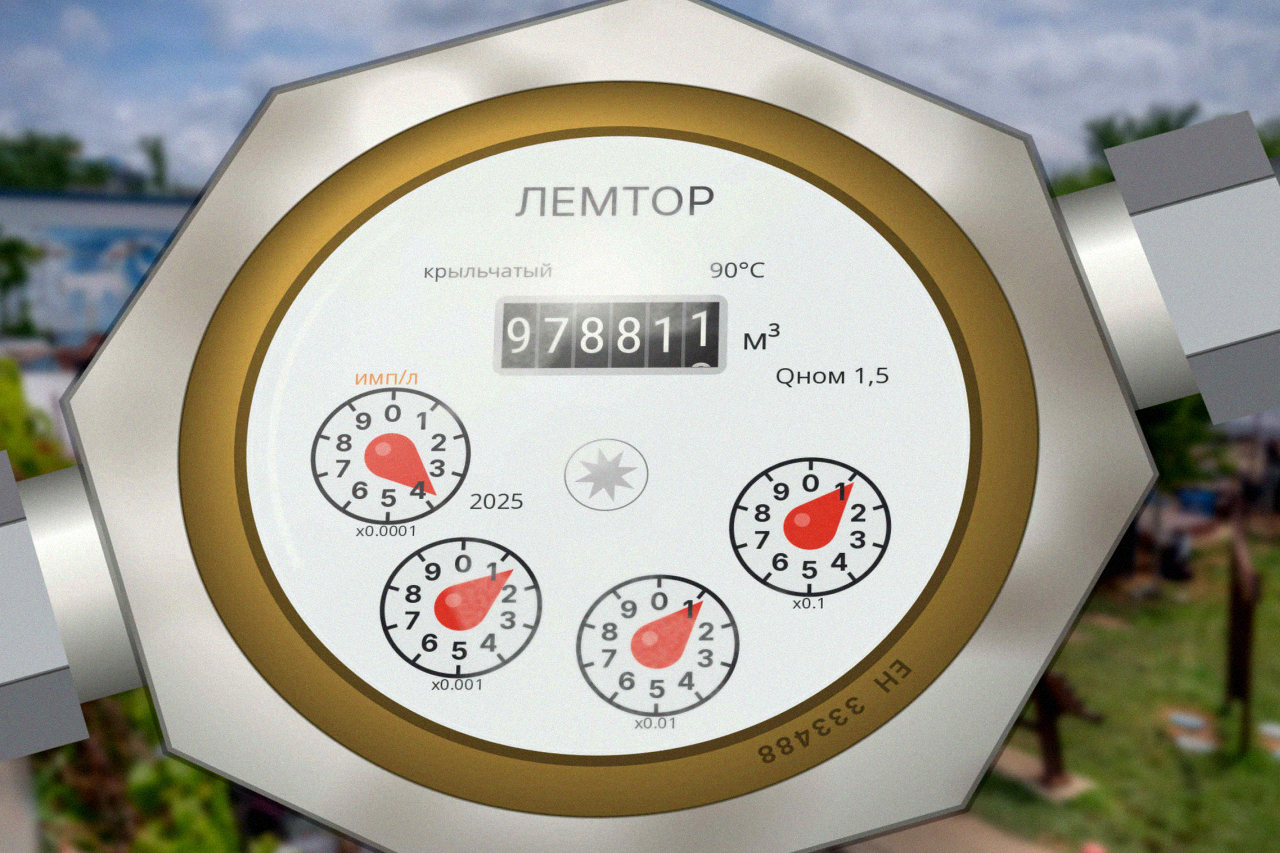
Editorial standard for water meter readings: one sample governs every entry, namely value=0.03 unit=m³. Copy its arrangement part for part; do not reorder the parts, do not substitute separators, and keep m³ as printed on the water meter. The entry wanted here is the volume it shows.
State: value=978811.1113 unit=m³
